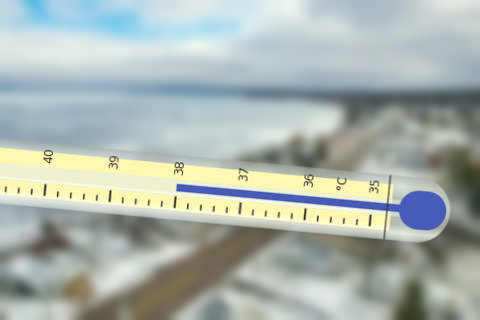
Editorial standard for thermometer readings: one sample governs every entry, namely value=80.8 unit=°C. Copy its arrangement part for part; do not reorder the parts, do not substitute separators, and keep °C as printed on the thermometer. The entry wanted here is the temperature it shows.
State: value=38 unit=°C
